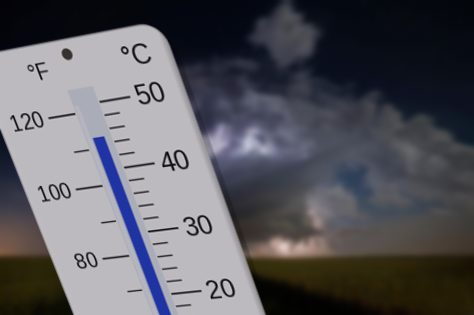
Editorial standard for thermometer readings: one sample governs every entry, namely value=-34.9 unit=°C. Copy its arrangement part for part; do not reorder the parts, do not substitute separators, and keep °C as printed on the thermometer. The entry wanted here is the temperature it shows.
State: value=45 unit=°C
